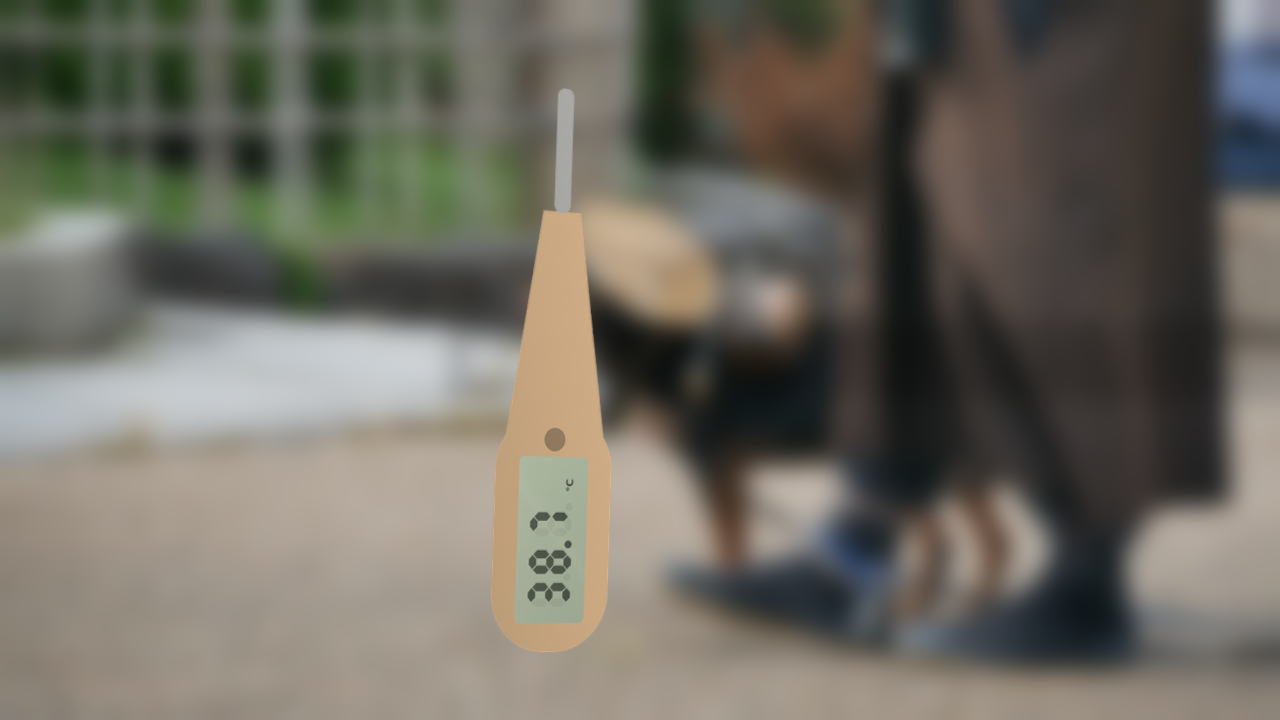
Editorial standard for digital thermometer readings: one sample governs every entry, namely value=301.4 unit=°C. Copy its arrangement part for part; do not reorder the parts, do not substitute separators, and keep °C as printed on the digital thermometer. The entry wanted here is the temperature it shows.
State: value=38.7 unit=°C
